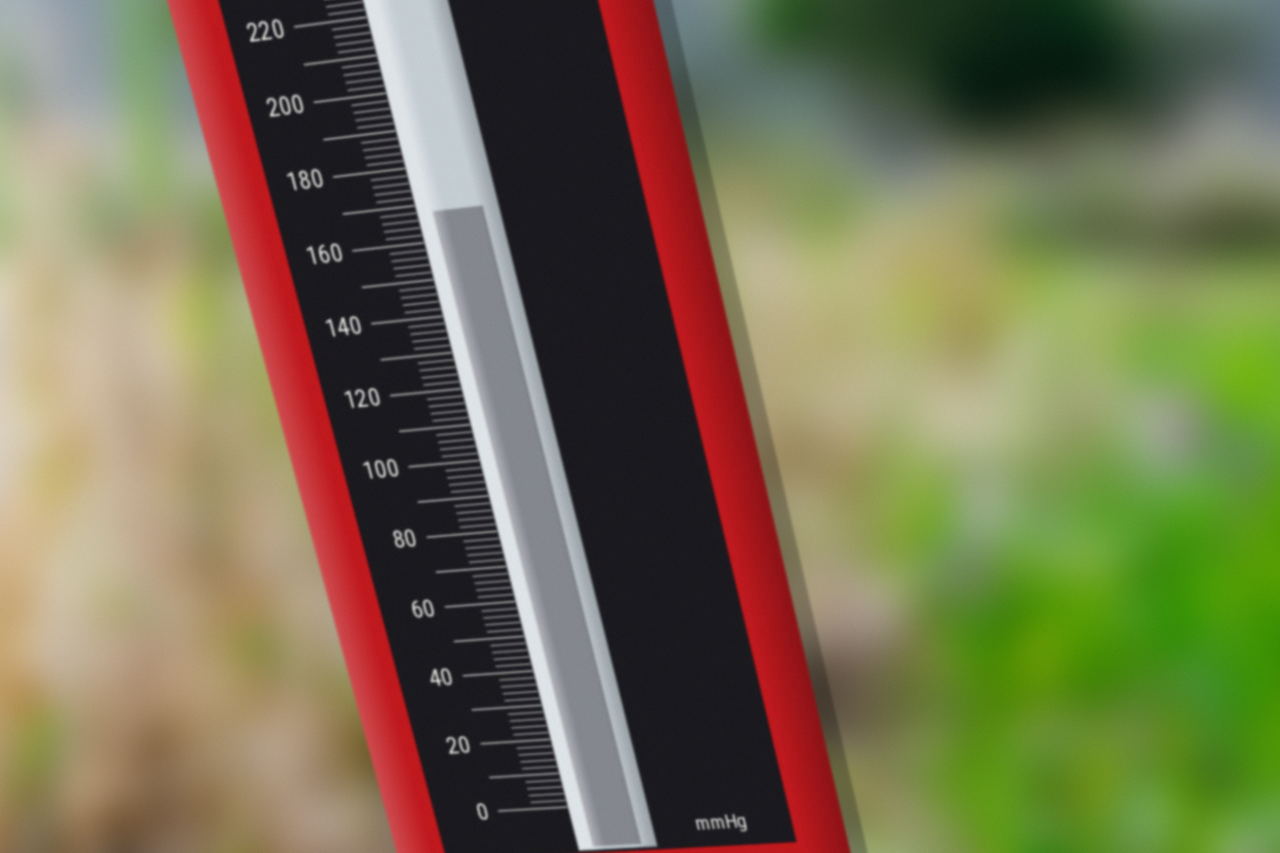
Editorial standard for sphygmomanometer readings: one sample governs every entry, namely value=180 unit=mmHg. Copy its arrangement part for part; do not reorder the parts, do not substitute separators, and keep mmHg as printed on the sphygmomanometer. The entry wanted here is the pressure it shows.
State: value=168 unit=mmHg
